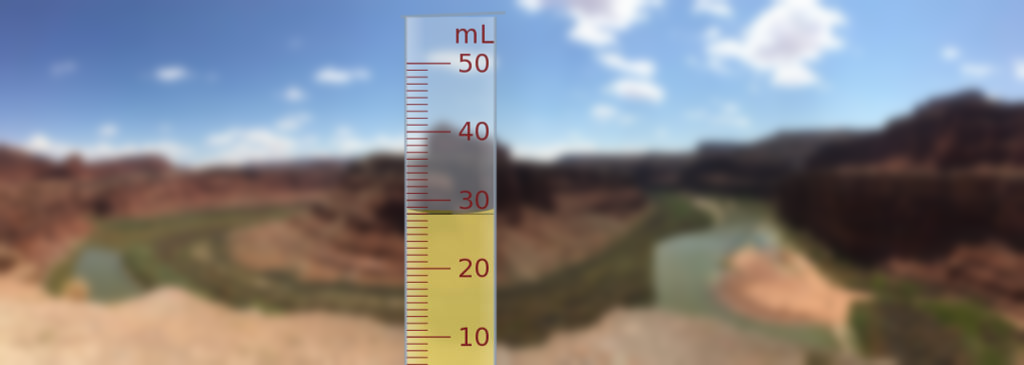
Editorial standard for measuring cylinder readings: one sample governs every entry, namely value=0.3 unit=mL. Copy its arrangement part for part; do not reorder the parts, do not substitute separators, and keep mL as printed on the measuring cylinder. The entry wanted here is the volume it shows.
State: value=28 unit=mL
